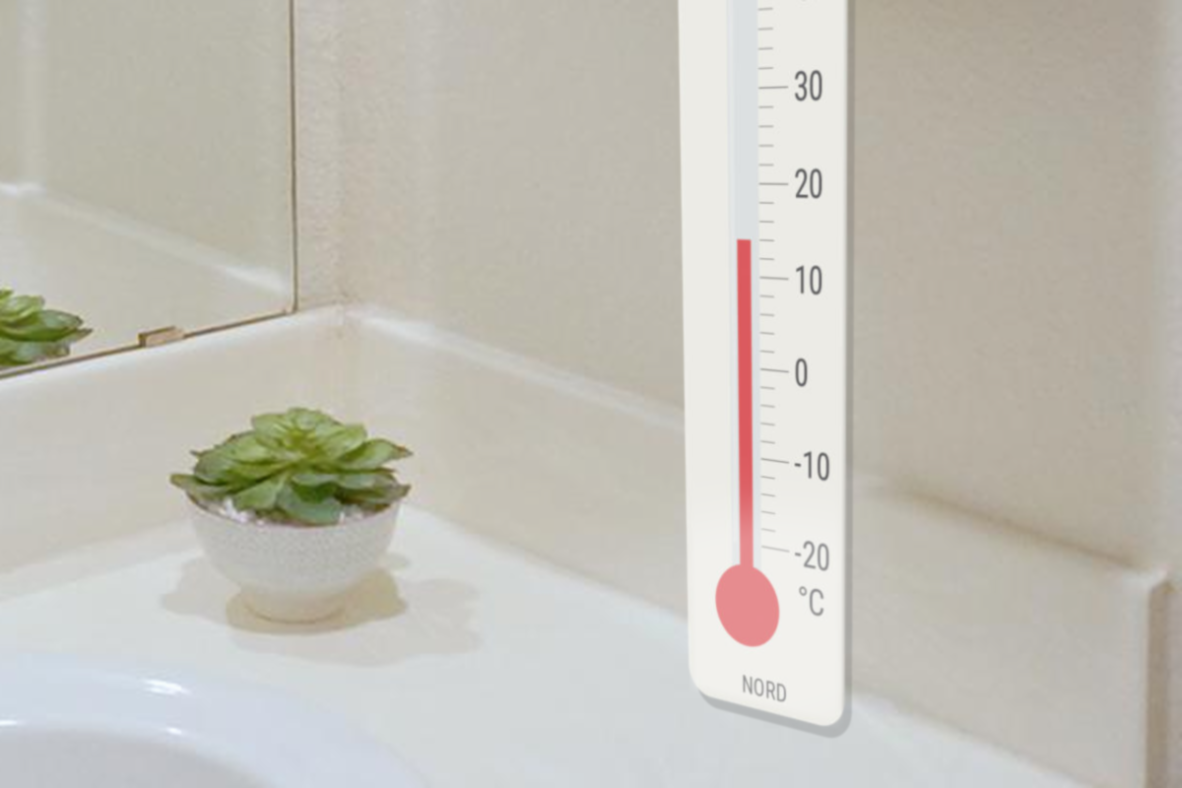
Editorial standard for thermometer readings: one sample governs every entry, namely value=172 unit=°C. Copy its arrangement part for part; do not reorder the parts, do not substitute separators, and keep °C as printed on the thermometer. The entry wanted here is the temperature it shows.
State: value=14 unit=°C
